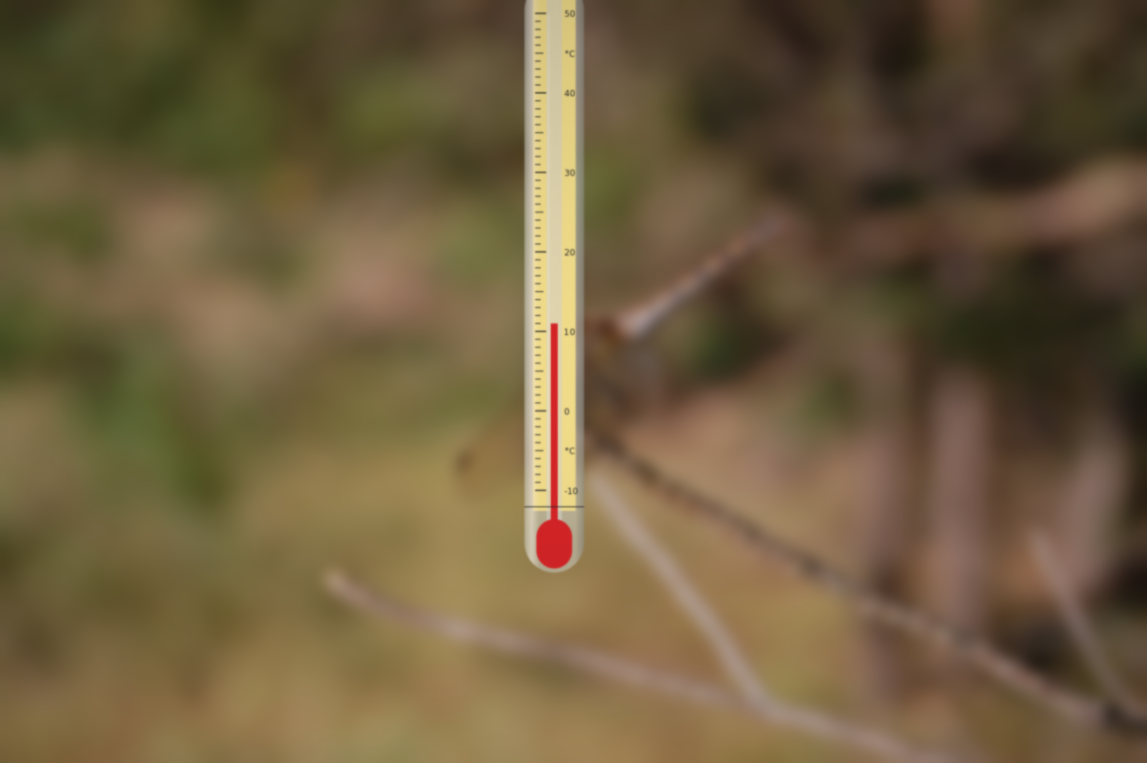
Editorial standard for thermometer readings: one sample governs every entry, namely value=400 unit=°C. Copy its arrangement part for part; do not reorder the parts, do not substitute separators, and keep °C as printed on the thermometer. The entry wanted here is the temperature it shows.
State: value=11 unit=°C
